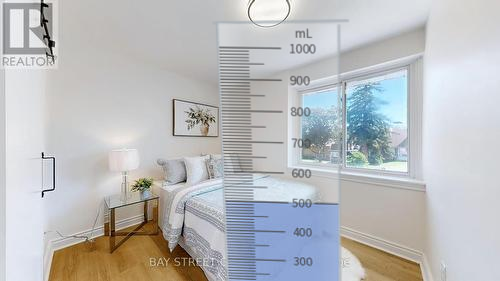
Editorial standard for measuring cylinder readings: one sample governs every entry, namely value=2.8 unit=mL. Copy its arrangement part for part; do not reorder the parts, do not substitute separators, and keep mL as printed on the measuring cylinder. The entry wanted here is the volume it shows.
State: value=500 unit=mL
